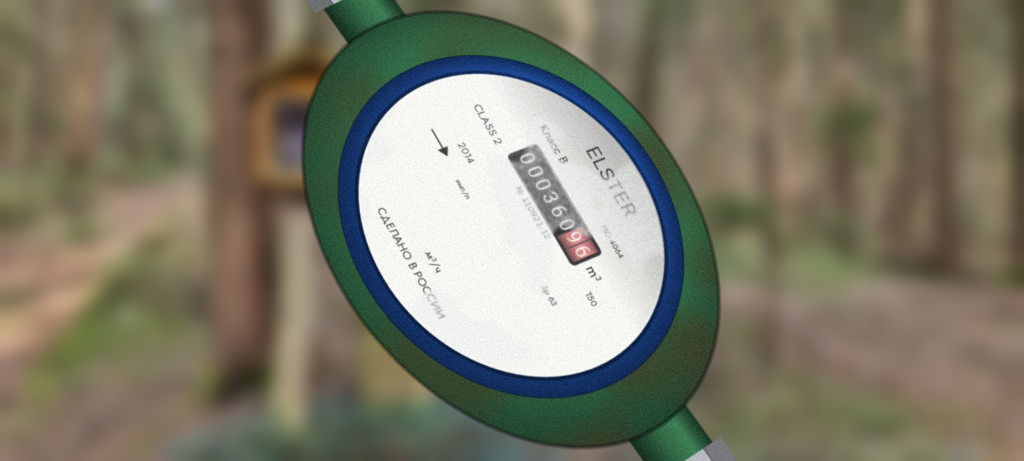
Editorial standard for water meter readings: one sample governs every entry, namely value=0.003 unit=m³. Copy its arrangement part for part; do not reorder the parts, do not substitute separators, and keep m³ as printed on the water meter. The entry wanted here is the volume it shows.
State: value=360.96 unit=m³
